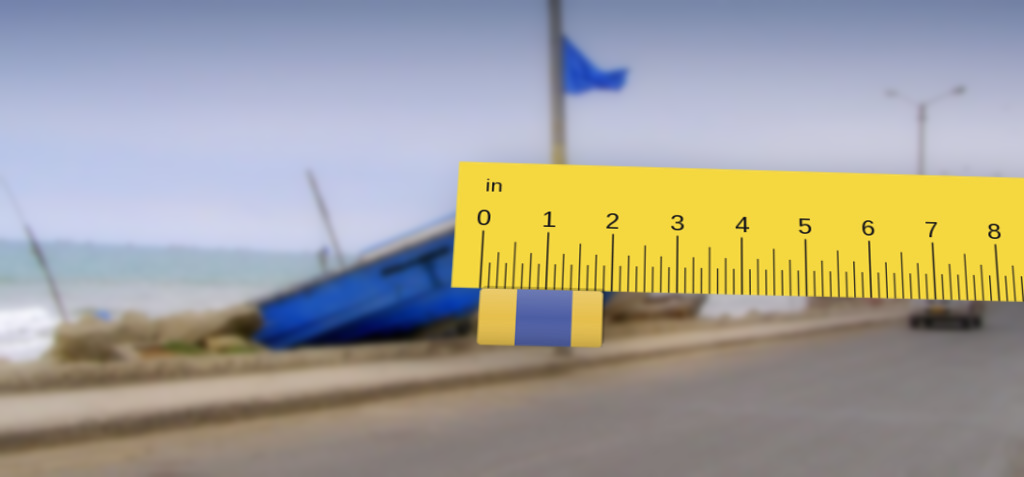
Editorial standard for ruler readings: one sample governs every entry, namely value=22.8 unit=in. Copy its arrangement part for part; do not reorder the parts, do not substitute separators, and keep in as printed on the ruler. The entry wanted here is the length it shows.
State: value=1.875 unit=in
